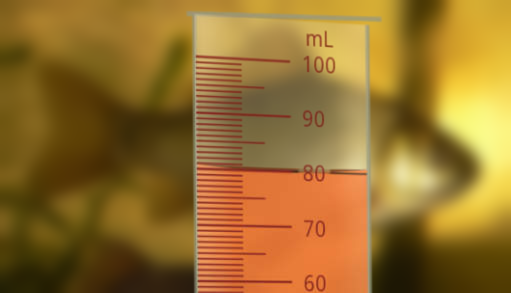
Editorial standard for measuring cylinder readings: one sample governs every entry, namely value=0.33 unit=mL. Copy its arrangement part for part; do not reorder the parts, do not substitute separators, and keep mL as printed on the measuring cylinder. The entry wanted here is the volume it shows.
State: value=80 unit=mL
